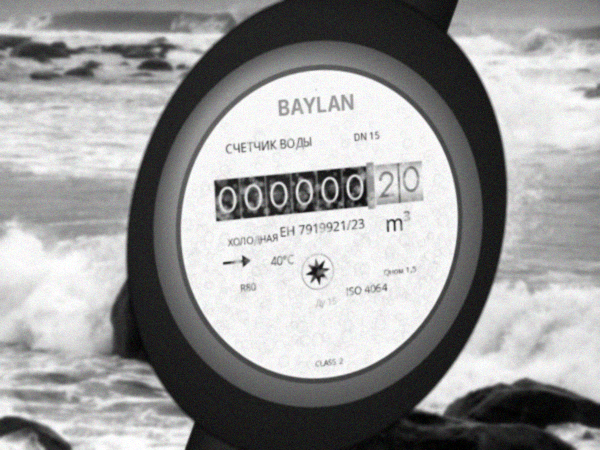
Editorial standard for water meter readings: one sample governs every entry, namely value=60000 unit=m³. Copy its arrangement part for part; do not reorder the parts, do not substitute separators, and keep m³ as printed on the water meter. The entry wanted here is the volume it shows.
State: value=0.20 unit=m³
